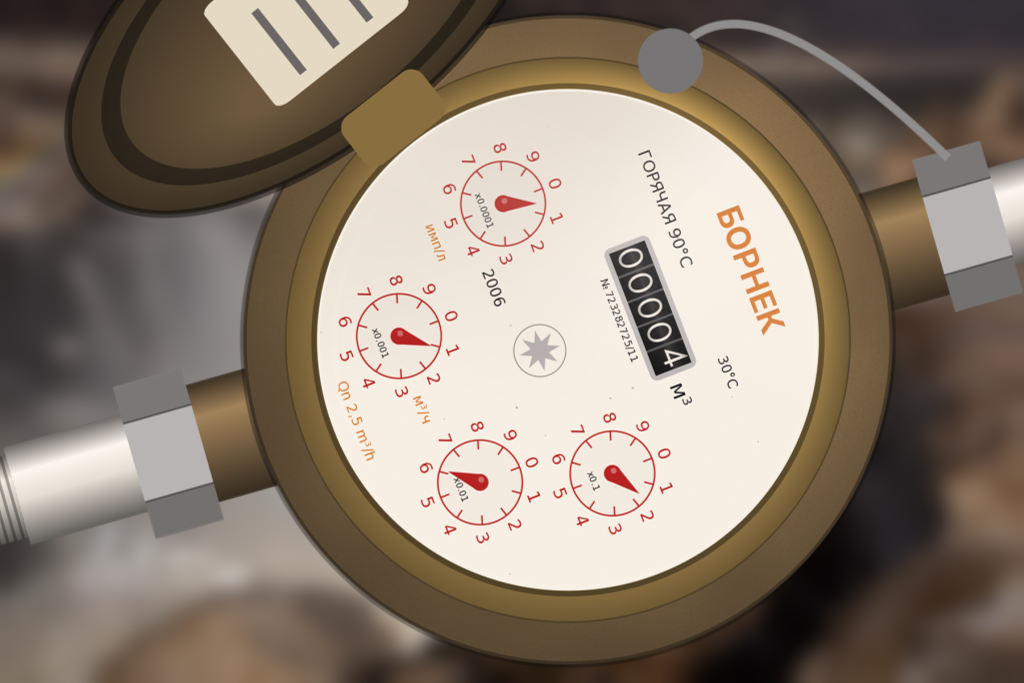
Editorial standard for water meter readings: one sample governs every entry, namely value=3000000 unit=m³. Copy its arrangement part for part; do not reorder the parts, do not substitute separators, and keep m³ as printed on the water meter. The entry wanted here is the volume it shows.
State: value=4.1610 unit=m³
